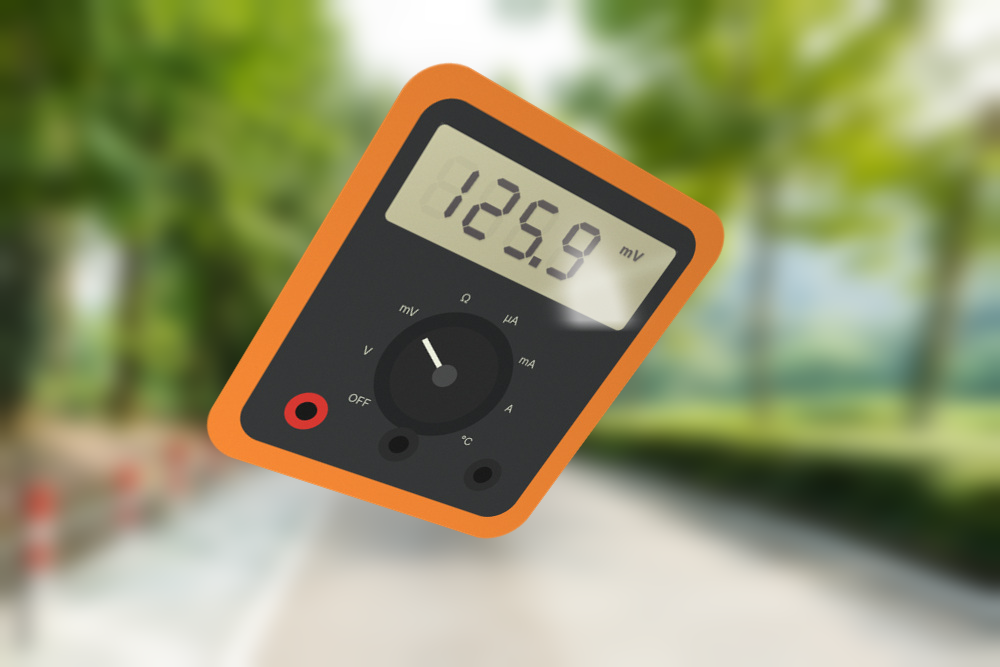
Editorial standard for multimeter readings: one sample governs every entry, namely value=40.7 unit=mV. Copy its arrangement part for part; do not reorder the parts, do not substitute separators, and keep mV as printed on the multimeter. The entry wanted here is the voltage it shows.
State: value=125.9 unit=mV
